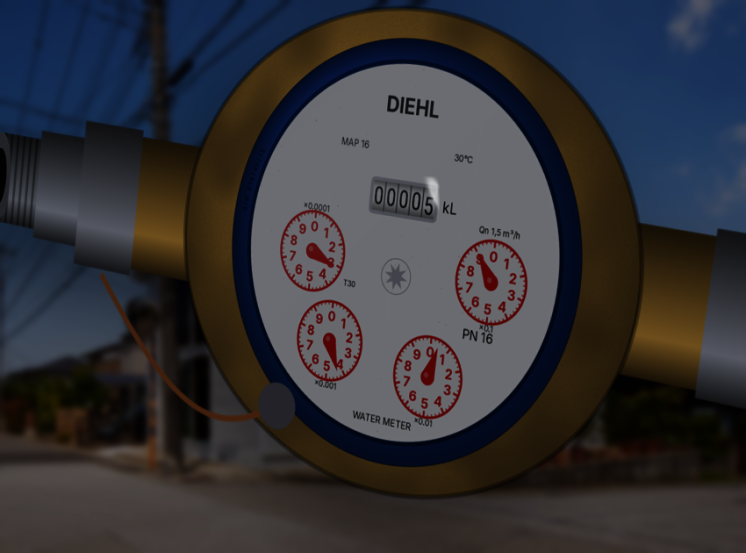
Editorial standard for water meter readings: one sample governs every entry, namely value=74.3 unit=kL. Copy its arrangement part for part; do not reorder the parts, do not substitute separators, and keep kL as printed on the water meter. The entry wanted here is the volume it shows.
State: value=4.9043 unit=kL
